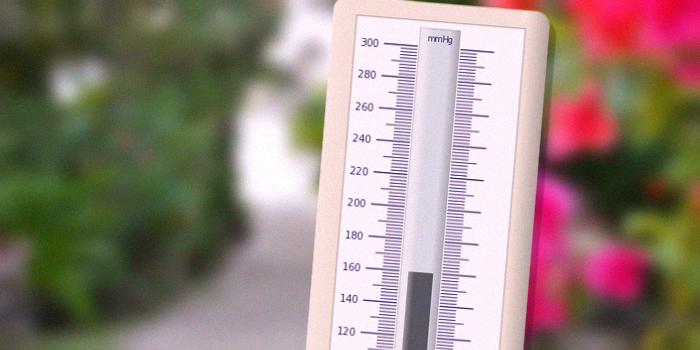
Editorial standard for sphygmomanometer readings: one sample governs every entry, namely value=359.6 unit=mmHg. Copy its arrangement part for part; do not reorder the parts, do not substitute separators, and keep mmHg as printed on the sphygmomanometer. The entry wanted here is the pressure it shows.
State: value=160 unit=mmHg
